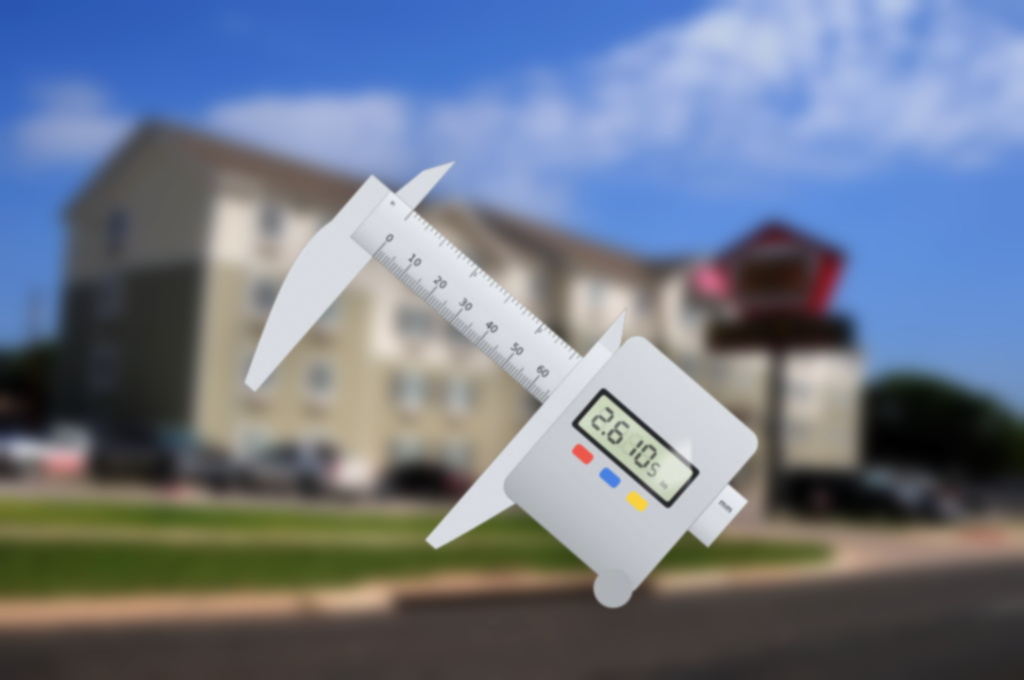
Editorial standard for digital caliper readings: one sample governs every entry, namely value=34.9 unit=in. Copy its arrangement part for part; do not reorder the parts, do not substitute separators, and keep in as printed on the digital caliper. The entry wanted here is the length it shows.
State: value=2.6105 unit=in
